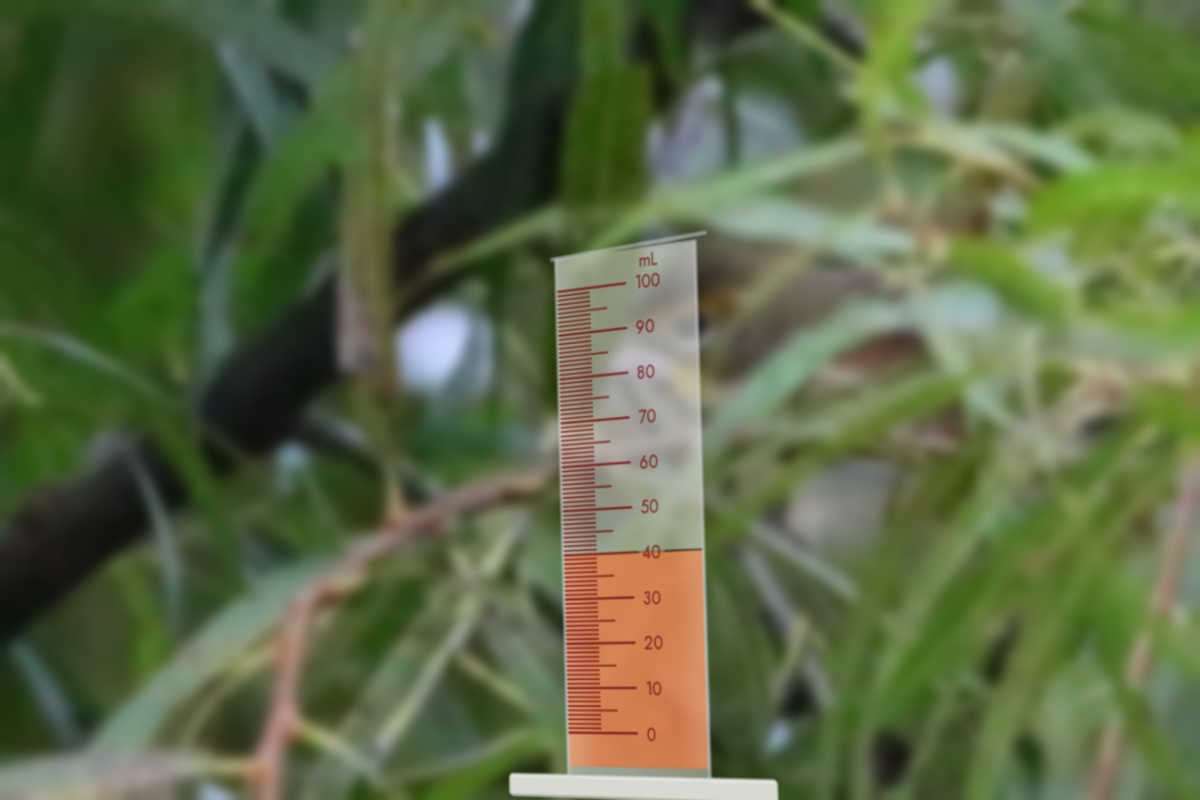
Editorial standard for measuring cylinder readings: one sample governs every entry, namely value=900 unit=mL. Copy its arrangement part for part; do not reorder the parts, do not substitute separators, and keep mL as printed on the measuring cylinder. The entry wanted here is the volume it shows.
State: value=40 unit=mL
